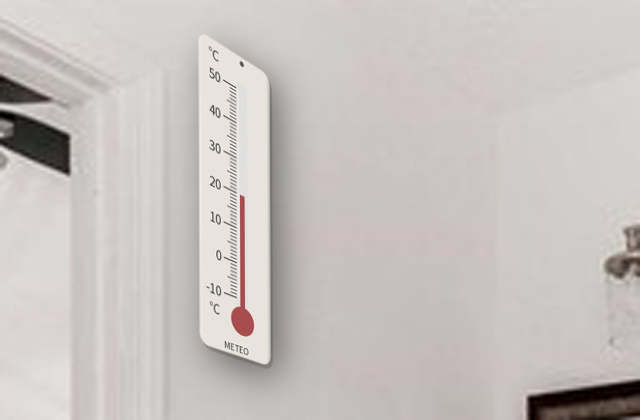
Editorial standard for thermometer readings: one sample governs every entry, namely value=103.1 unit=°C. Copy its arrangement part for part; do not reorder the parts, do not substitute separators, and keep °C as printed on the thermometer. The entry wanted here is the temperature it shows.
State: value=20 unit=°C
